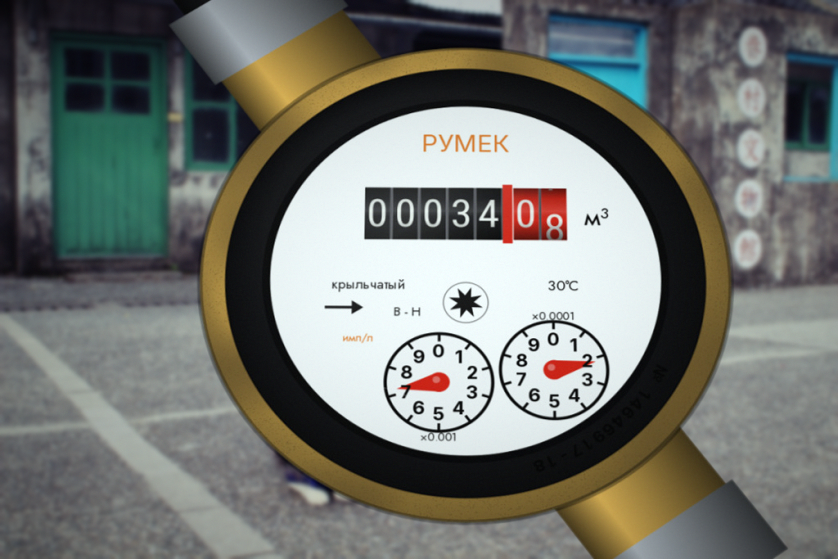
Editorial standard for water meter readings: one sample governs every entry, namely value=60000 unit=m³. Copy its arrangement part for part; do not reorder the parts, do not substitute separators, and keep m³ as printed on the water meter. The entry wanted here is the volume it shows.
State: value=34.0772 unit=m³
